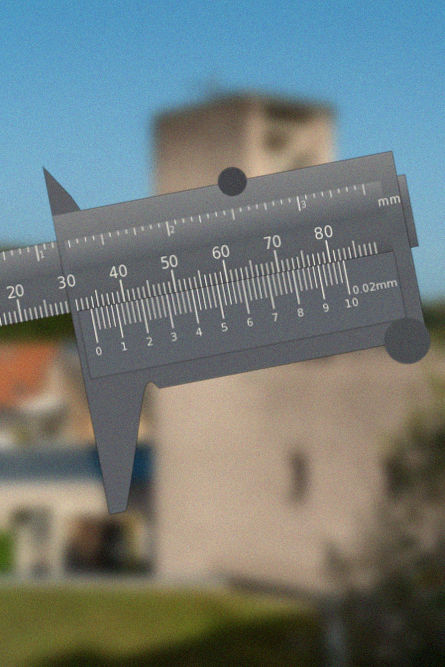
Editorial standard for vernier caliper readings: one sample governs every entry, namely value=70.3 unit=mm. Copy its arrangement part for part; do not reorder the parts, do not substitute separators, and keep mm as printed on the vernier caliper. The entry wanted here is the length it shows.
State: value=33.5 unit=mm
